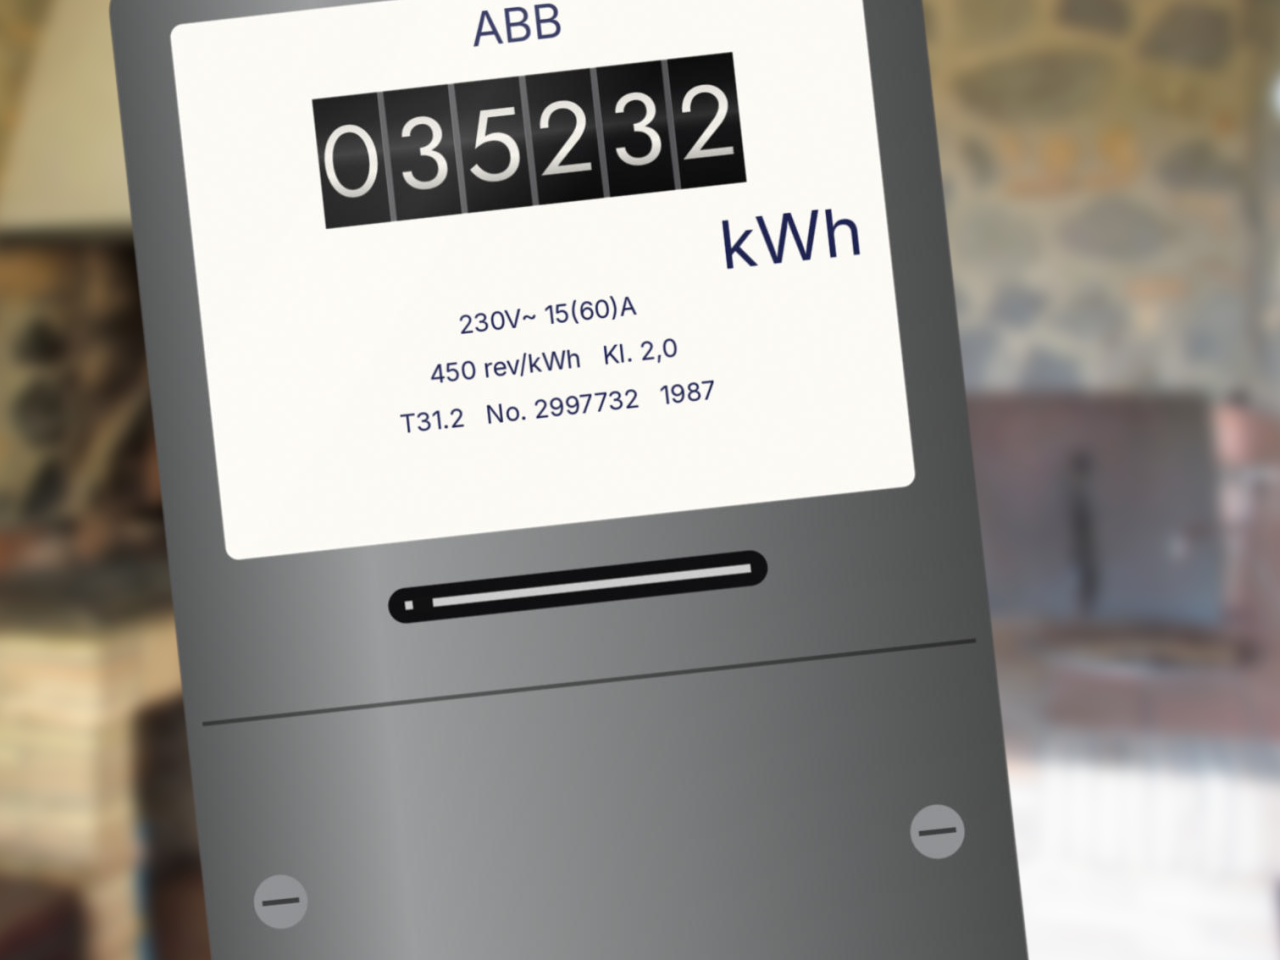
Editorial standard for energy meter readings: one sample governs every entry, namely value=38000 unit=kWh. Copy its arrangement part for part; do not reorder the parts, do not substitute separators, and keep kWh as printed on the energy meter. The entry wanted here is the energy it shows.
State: value=35232 unit=kWh
